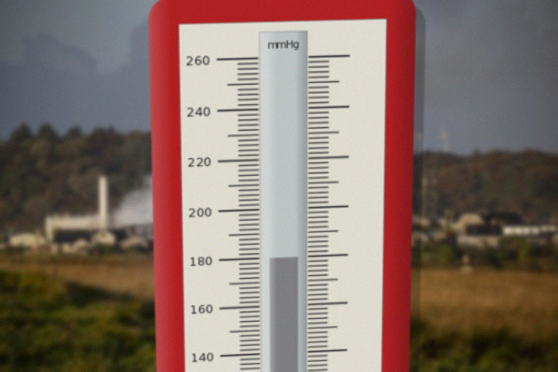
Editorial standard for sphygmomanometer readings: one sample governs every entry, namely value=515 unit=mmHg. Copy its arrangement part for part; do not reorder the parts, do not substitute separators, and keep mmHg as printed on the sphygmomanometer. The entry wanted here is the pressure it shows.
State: value=180 unit=mmHg
